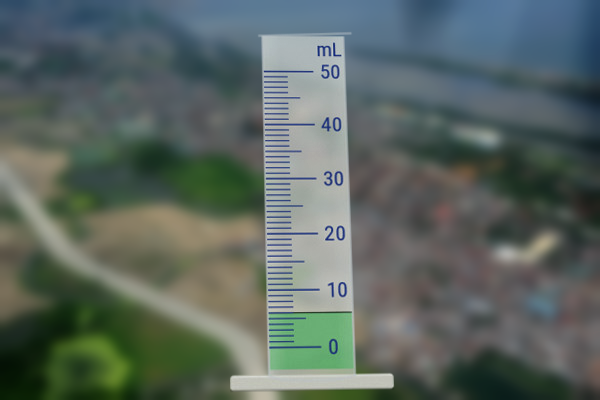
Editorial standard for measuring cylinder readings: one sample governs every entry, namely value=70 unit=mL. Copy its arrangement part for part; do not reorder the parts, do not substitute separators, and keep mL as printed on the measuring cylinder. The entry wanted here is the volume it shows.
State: value=6 unit=mL
